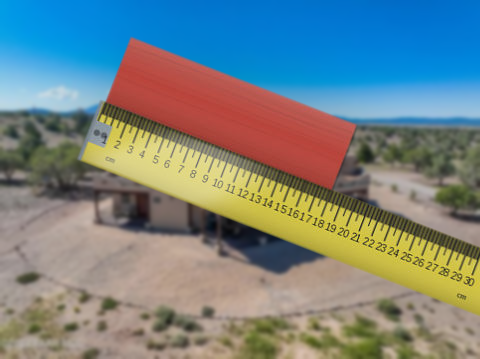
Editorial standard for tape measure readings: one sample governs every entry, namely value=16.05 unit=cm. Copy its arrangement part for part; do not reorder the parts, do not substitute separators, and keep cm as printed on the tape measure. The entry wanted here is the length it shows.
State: value=18 unit=cm
